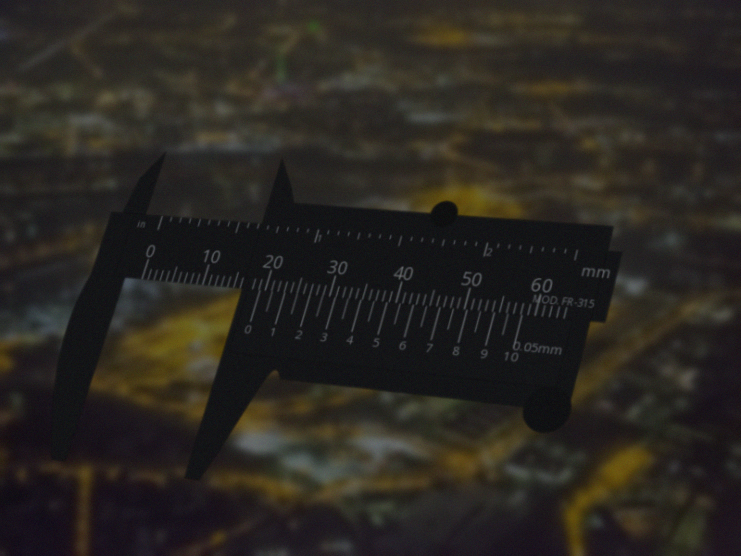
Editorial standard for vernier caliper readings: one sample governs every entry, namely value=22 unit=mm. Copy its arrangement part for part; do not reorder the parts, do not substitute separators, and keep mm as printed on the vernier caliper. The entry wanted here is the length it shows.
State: value=19.2 unit=mm
